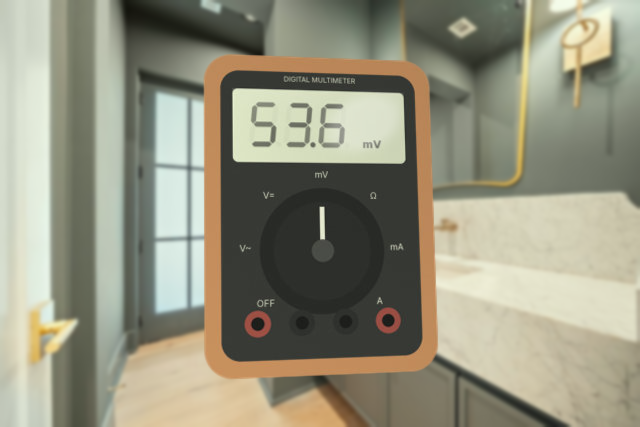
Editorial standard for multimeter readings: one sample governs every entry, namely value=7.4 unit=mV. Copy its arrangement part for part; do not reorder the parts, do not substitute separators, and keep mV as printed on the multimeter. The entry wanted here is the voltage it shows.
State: value=53.6 unit=mV
